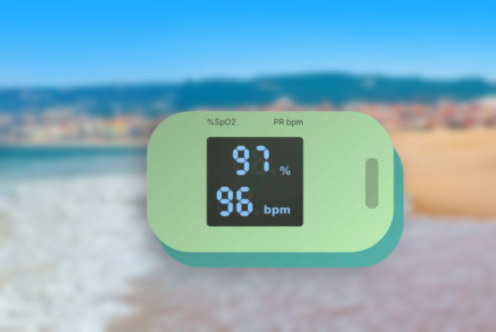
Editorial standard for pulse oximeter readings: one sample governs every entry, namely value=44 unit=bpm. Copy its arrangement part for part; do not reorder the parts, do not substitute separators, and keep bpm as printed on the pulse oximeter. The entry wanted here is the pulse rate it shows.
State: value=96 unit=bpm
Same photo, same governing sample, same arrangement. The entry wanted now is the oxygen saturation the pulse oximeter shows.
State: value=97 unit=%
